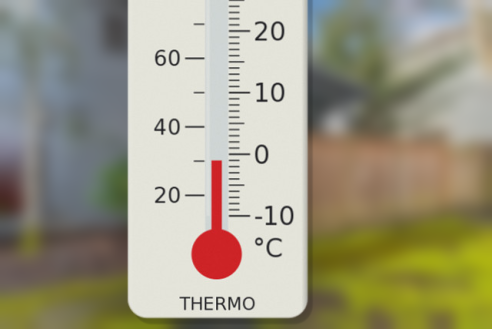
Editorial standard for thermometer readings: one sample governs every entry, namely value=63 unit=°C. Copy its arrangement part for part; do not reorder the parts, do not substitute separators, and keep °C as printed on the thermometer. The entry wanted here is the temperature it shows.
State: value=-1 unit=°C
